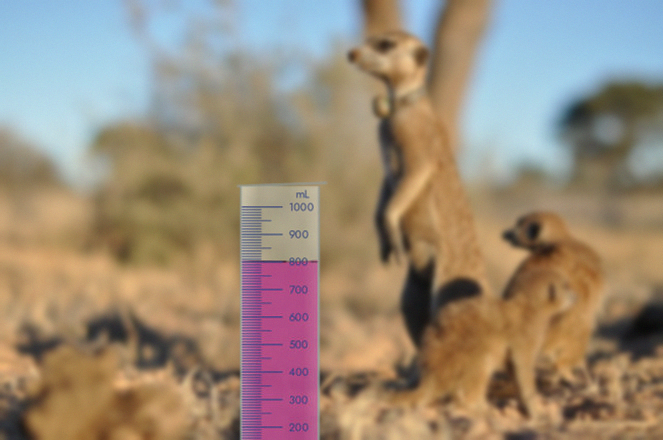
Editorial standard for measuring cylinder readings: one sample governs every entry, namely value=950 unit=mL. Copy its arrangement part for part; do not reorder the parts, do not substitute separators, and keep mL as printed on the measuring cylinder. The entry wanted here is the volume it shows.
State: value=800 unit=mL
